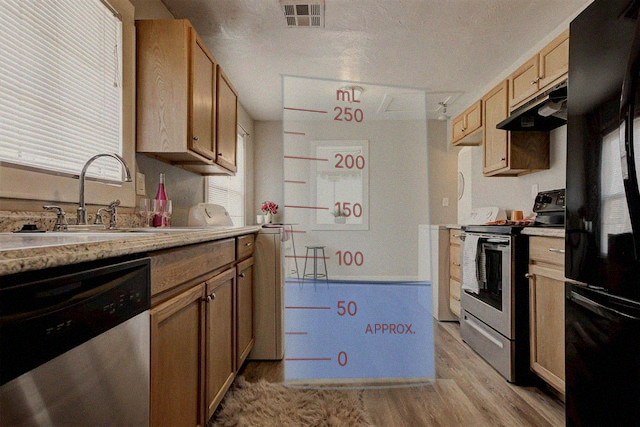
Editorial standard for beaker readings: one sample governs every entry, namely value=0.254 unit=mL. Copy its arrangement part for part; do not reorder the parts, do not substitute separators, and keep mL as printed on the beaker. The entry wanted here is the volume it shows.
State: value=75 unit=mL
